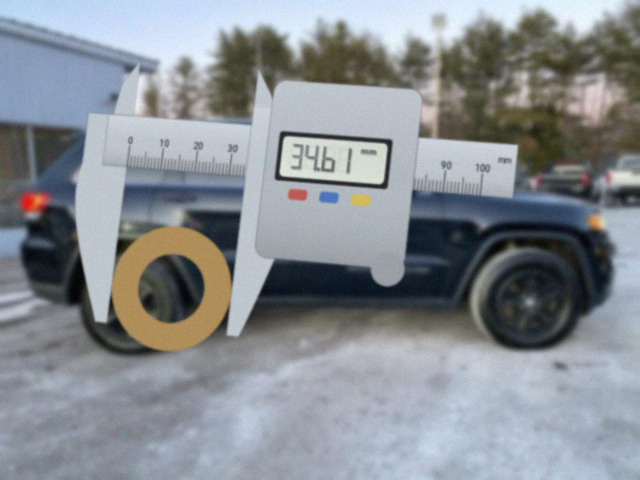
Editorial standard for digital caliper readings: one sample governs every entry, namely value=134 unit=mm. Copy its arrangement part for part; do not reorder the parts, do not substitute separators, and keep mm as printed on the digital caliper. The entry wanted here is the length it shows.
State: value=34.61 unit=mm
